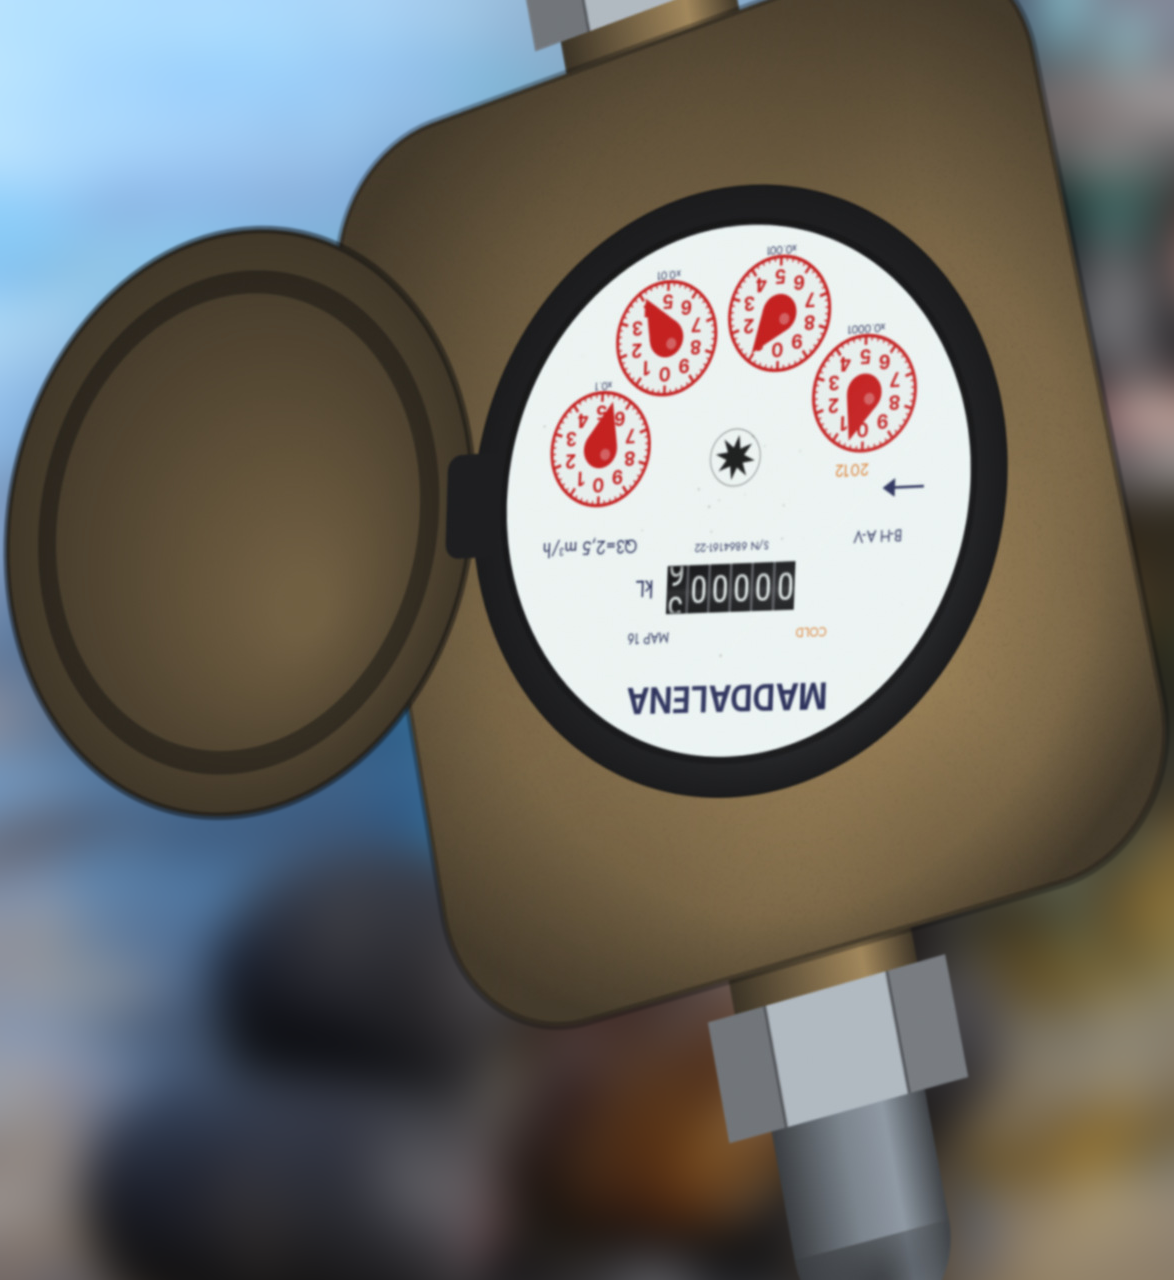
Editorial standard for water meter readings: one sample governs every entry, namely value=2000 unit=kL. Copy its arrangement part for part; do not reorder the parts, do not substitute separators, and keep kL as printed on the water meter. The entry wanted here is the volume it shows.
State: value=5.5410 unit=kL
